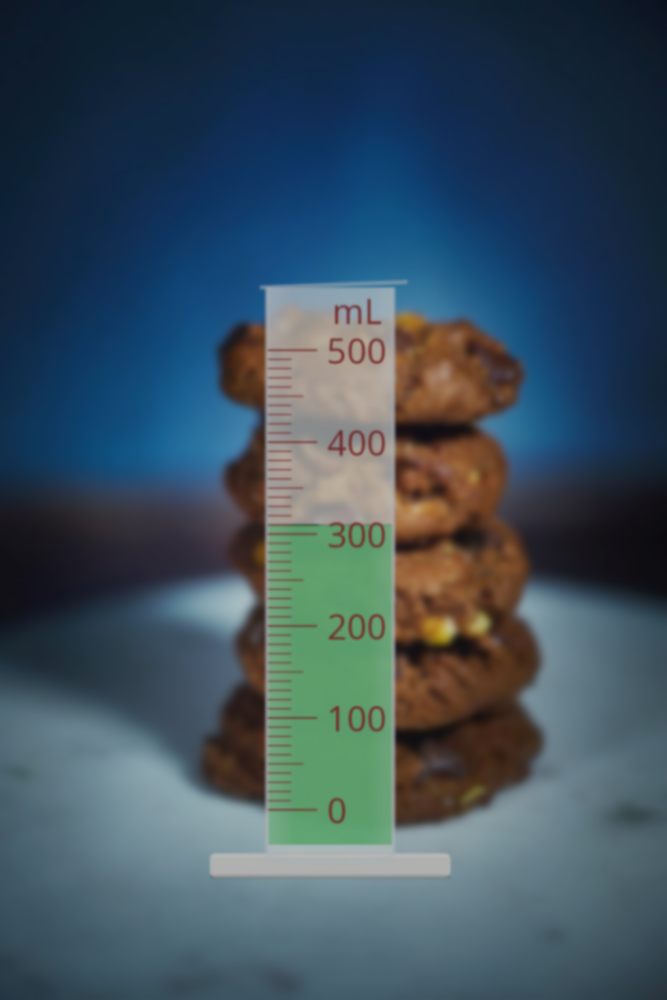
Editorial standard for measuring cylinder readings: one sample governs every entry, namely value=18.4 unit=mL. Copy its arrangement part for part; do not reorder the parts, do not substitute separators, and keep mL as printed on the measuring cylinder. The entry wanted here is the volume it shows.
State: value=310 unit=mL
